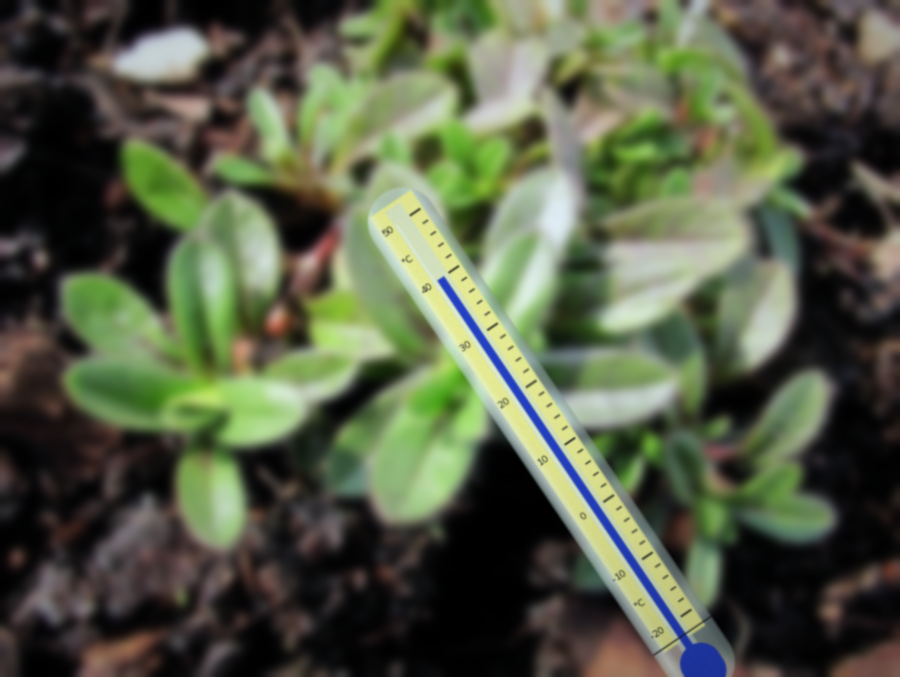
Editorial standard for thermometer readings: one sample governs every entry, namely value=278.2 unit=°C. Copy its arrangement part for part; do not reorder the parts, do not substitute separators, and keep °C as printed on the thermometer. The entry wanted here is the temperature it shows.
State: value=40 unit=°C
